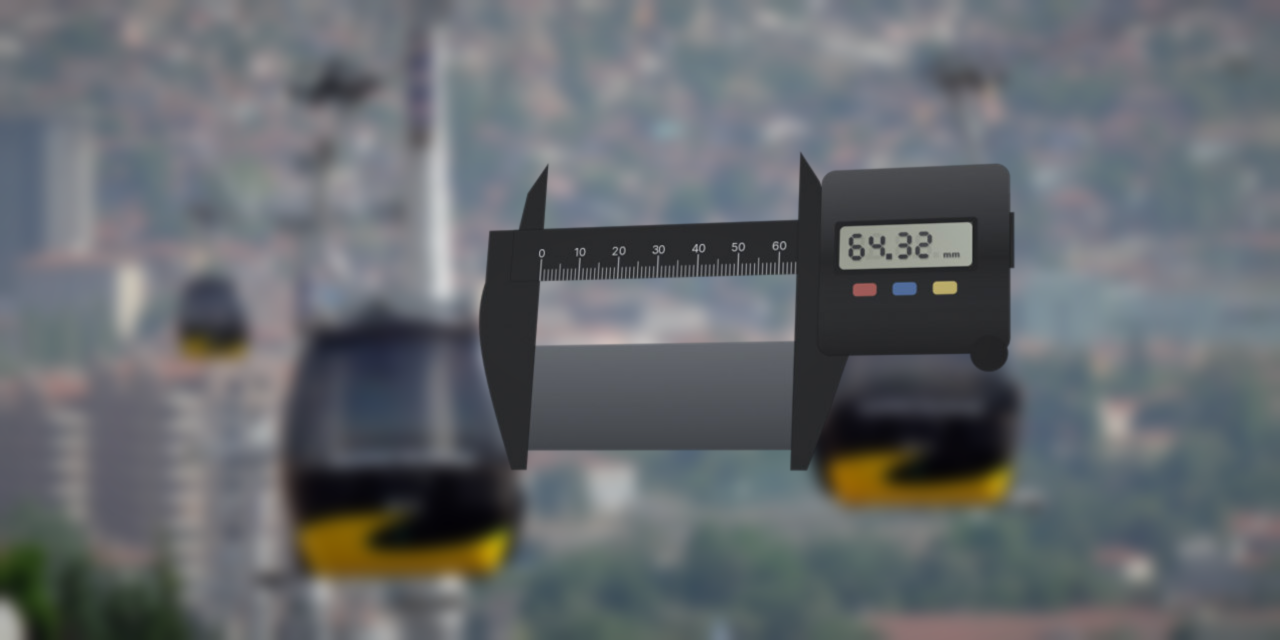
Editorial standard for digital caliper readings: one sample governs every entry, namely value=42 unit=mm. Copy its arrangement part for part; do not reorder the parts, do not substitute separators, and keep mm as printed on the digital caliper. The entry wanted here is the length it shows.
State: value=64.32 unit=mm
